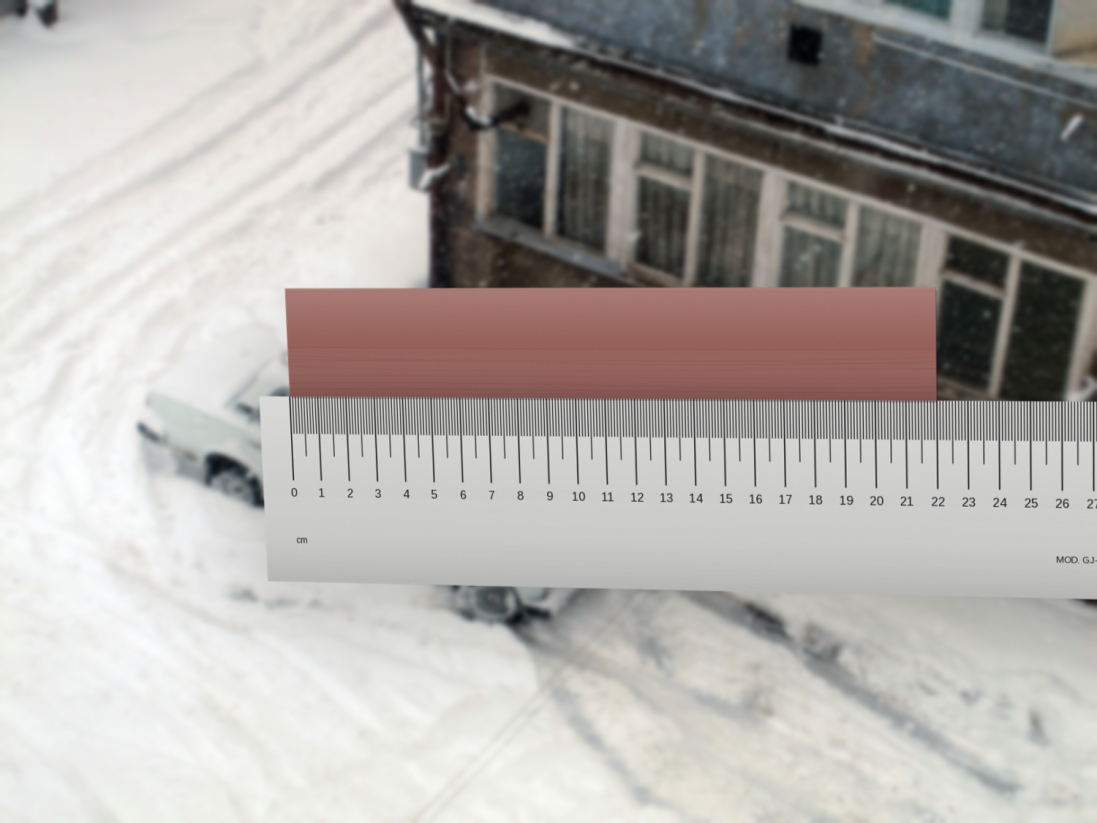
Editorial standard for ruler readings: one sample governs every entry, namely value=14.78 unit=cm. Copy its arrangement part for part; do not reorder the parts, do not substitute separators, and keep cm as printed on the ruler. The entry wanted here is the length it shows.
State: value=22 unit=cm
